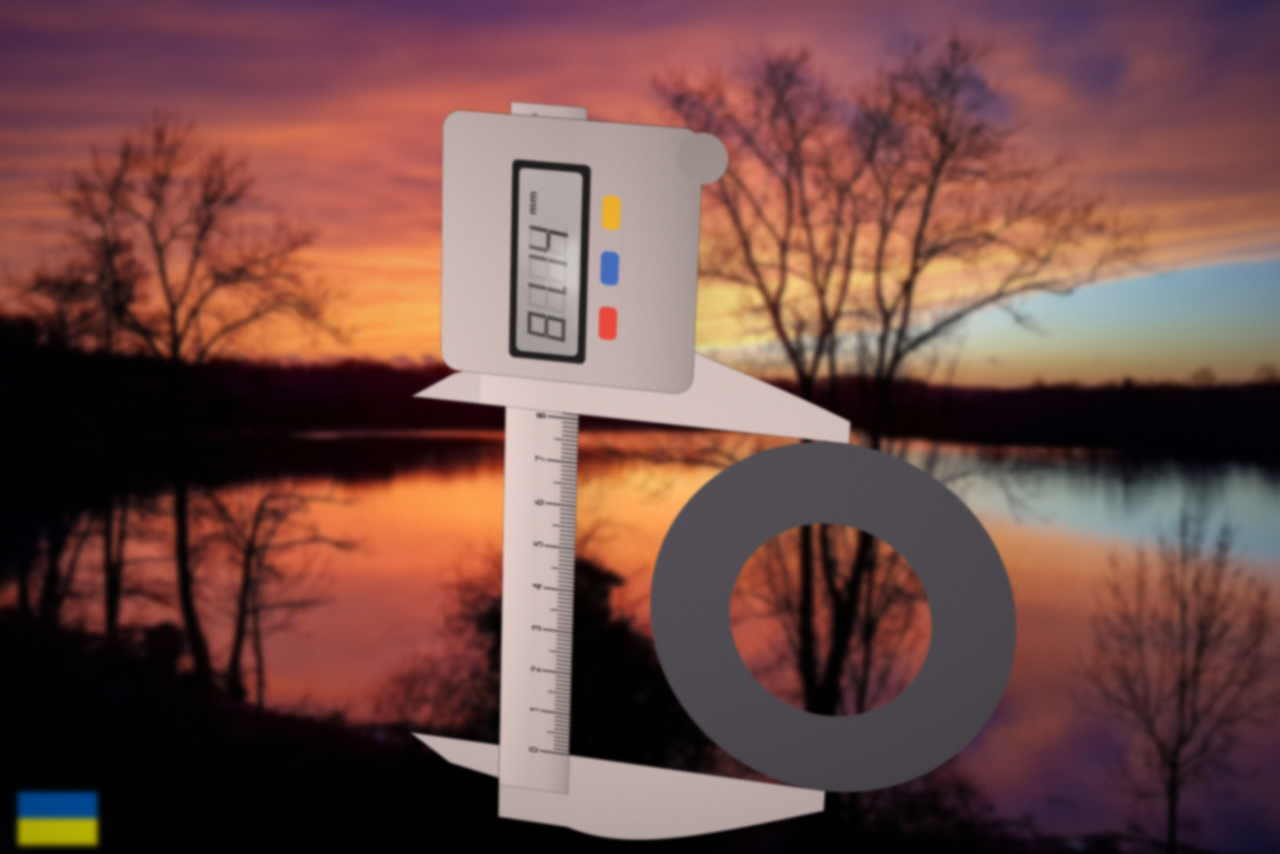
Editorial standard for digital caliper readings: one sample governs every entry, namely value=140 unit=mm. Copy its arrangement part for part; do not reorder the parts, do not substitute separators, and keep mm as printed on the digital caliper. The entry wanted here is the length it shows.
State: value=81.14 unit=mm
